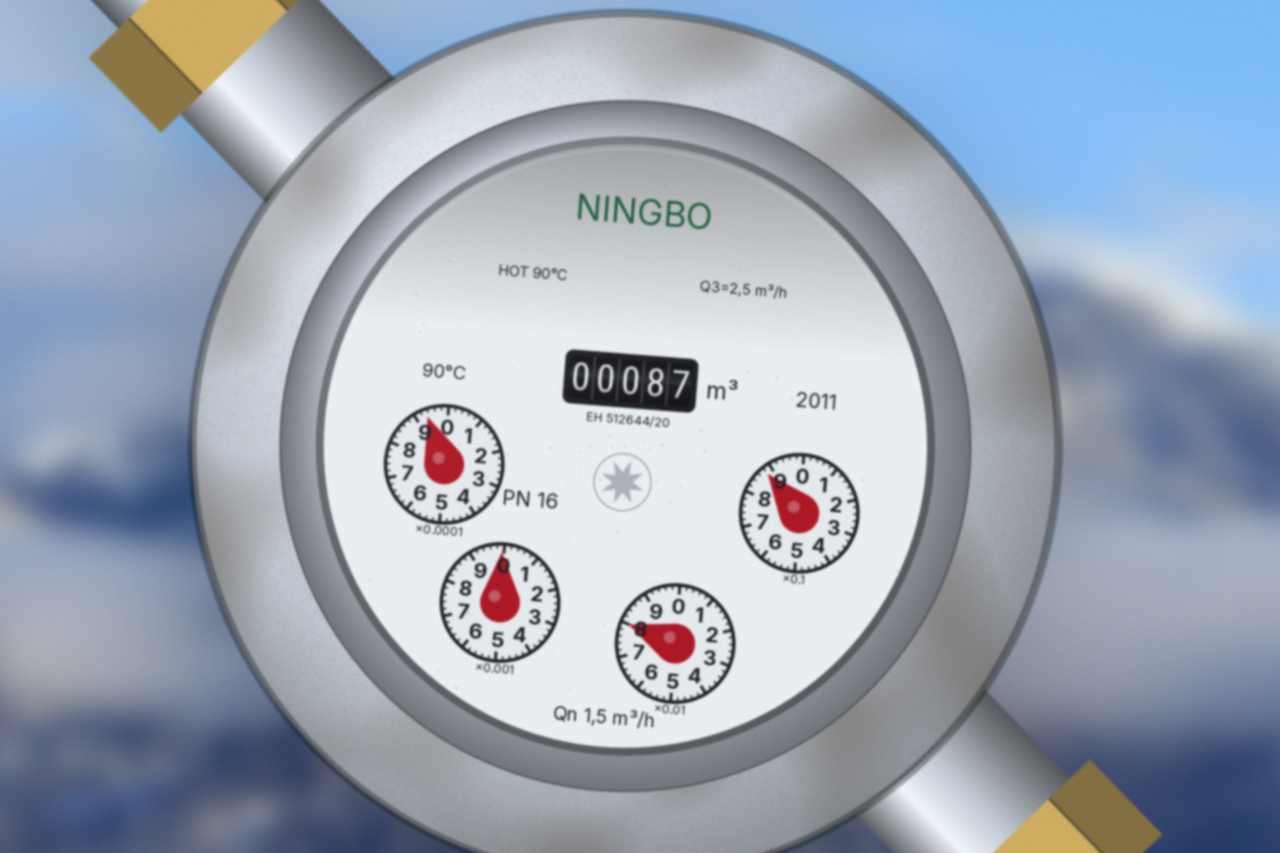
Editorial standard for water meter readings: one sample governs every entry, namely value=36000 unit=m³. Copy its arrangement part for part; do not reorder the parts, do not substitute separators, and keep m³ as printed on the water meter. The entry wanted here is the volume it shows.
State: value=87.8799 unit=m³
